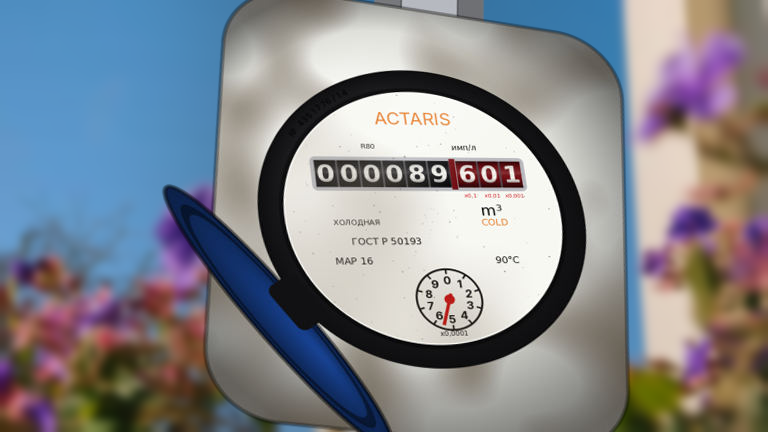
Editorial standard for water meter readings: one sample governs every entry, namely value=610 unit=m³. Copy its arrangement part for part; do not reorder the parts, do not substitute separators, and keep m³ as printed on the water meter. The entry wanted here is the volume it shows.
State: value=89.6015 unit=m³
